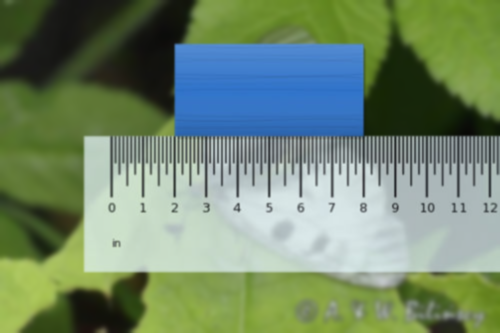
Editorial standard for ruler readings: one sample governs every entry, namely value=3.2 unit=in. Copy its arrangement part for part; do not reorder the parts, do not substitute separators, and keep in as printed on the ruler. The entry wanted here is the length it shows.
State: value=6 unit=in
